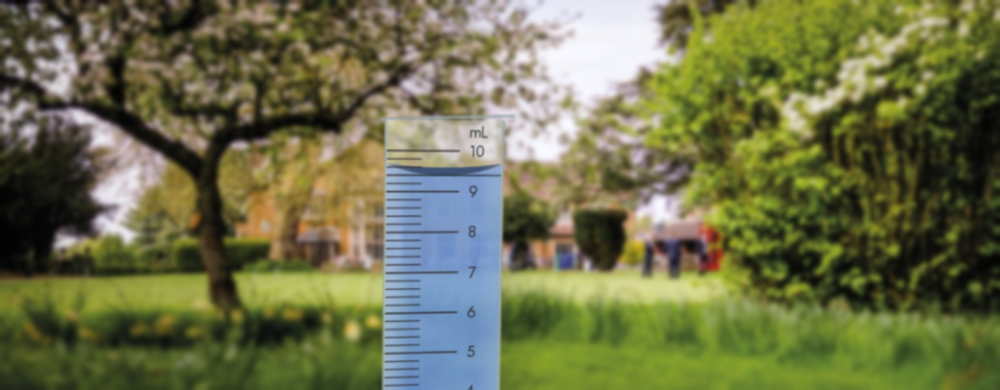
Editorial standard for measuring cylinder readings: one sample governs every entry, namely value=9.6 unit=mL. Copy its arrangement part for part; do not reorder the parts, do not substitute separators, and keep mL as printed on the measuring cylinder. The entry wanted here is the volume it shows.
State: value=9.4 unit=mL
